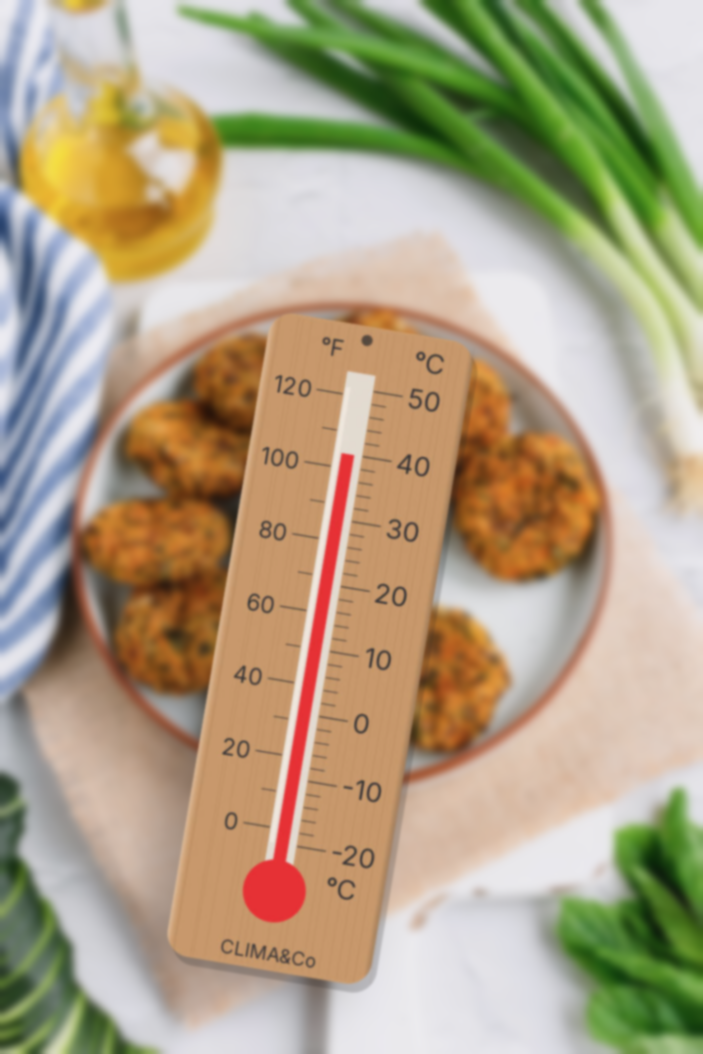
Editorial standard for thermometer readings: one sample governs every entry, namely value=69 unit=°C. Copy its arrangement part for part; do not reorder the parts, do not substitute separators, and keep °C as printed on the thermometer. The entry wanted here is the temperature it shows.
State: value=40 unit=°C
